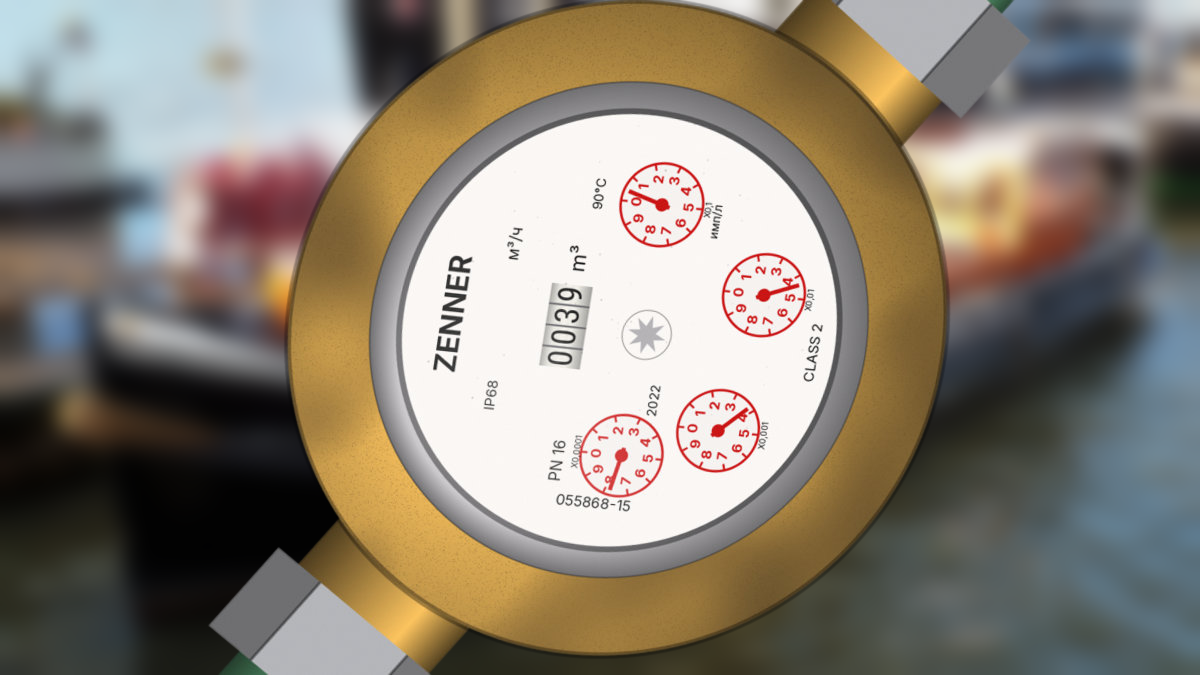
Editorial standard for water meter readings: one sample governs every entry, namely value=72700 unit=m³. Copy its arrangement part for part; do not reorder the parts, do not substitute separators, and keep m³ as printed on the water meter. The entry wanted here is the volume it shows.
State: value=39.0437 unit=m³
